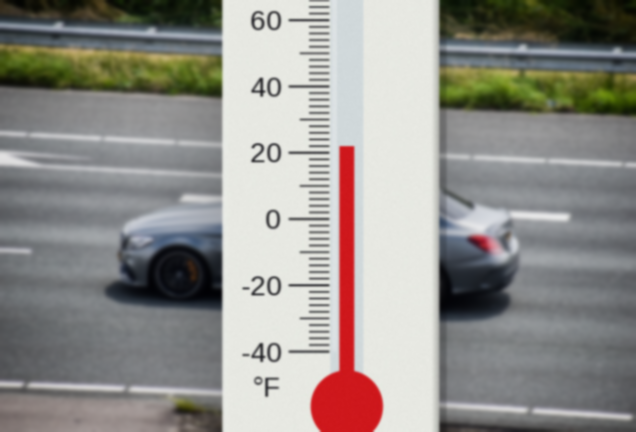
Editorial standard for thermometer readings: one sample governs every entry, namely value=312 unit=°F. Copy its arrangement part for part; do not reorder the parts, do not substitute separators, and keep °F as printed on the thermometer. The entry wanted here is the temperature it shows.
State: value=22 unit=°F
